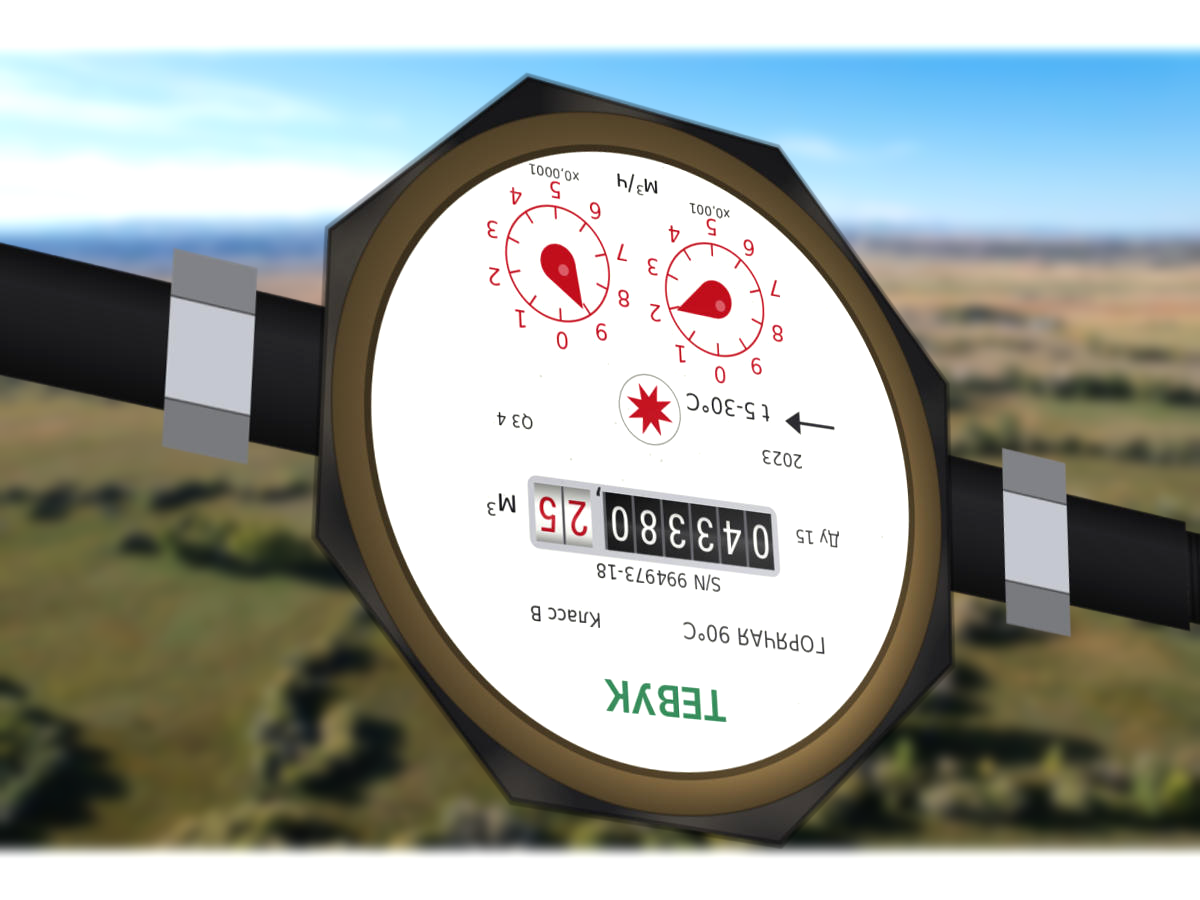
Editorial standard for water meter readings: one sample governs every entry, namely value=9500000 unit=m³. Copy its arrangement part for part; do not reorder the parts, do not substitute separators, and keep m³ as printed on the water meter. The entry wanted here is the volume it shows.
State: value=43380.2519 unit=m³
